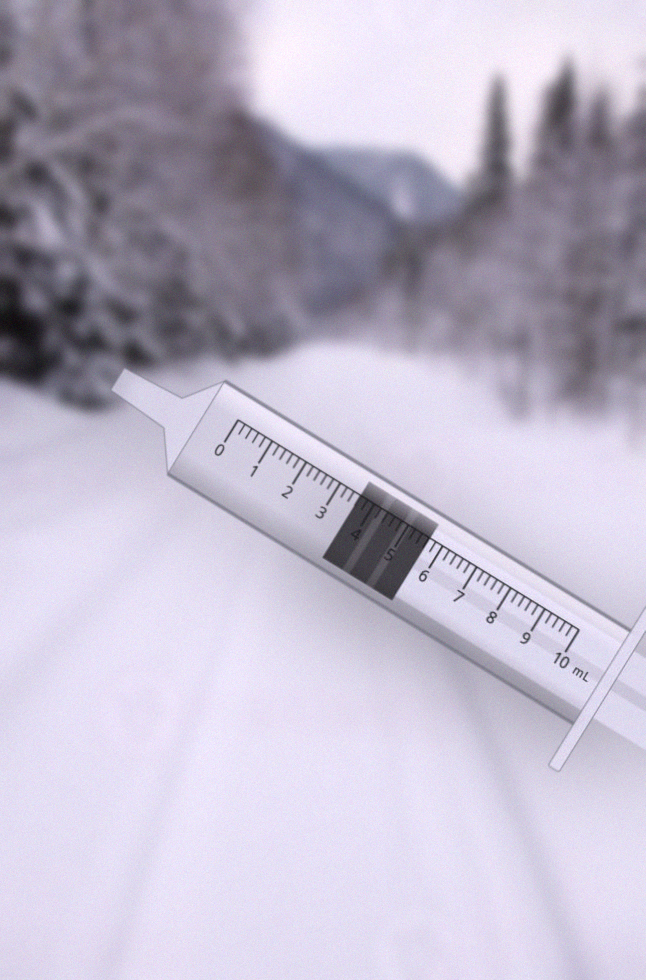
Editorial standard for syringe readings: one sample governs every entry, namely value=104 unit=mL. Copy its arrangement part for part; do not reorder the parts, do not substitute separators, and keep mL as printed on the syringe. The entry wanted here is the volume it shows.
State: value=3.6 unit=mL
